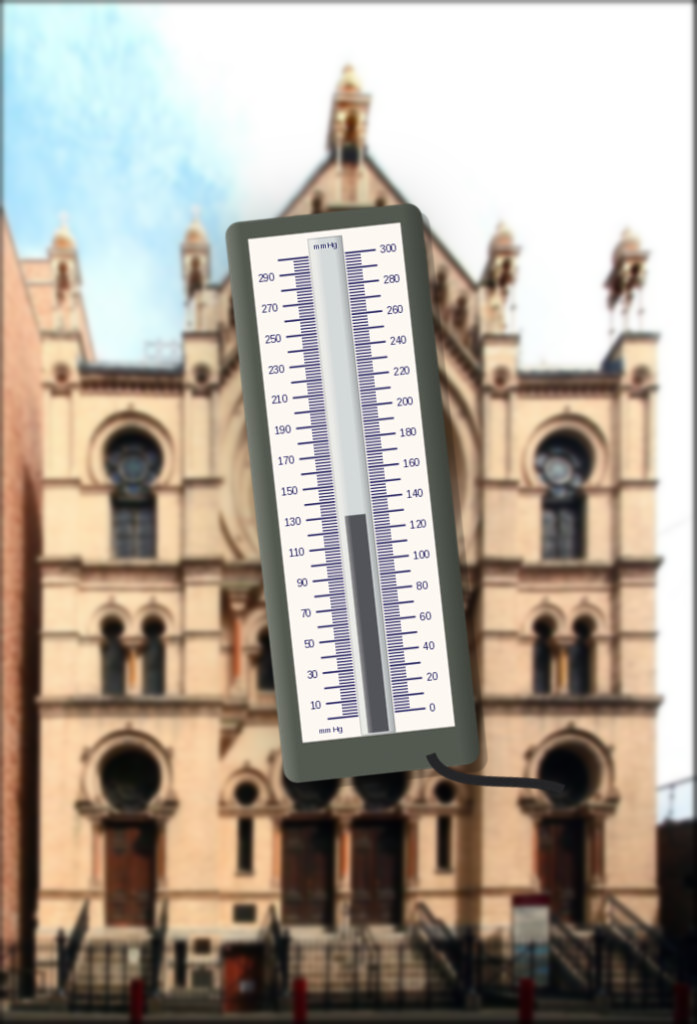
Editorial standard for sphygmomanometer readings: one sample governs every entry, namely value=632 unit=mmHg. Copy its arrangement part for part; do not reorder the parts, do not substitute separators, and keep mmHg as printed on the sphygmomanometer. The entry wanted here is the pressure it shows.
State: value=130 unit=mmHg
